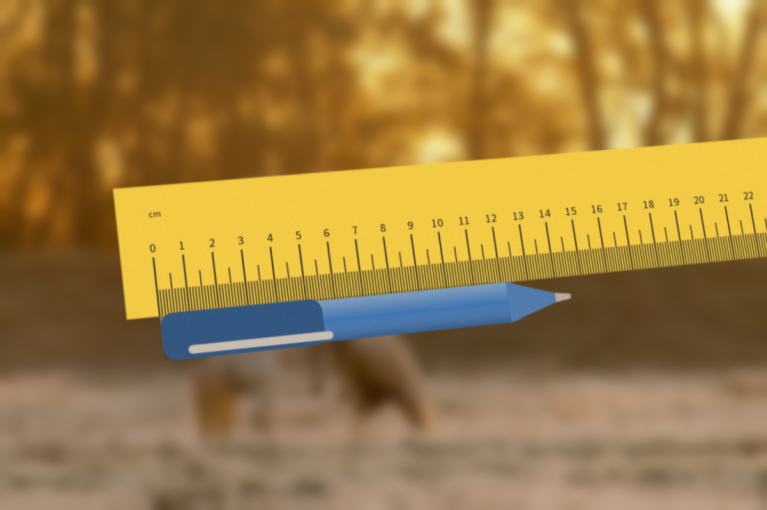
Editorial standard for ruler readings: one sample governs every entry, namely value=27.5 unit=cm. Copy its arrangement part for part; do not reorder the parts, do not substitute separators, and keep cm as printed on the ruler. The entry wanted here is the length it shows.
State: value=14.5 unit=cm
